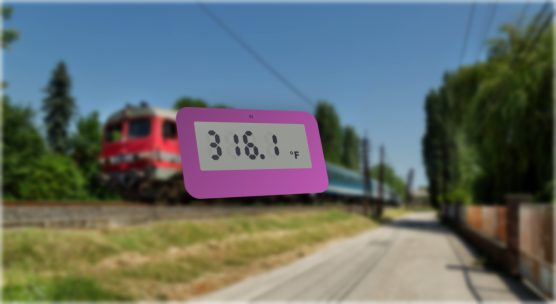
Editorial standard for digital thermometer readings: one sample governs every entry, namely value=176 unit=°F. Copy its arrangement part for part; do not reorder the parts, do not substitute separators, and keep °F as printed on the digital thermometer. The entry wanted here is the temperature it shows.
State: value=316.1 unit=°F
